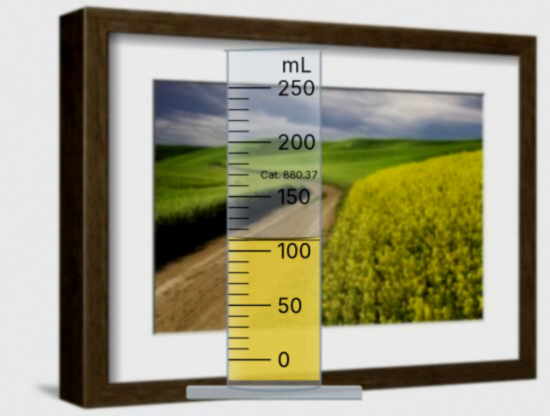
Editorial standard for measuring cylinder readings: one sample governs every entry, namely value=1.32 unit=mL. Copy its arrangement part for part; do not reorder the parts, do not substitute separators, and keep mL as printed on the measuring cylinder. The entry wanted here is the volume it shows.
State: value=110 unit=mL
